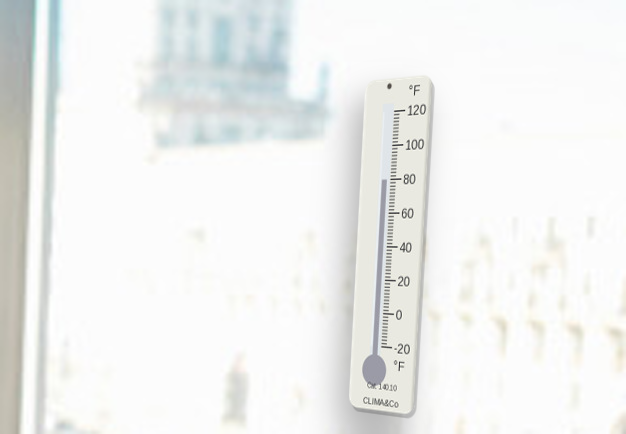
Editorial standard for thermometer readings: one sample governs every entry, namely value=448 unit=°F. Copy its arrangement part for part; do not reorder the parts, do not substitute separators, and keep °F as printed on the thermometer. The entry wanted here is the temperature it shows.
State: value=80 unit=°F
